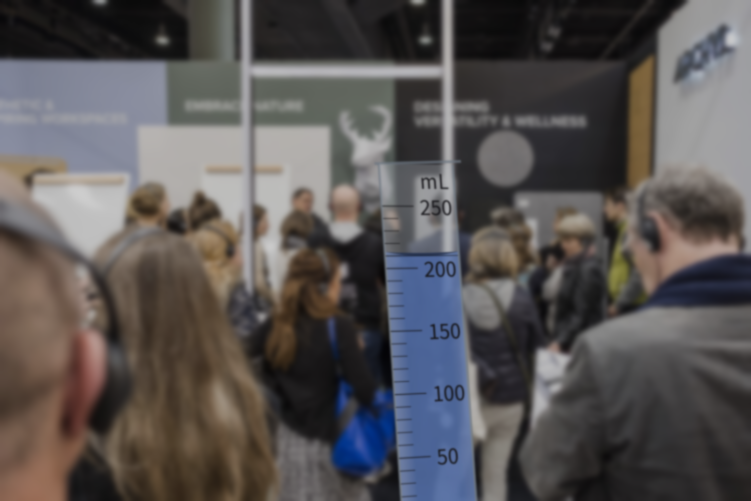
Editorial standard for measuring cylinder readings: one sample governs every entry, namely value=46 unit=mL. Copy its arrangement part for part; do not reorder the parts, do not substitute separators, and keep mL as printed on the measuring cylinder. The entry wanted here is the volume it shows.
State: value=210 unit=mL
